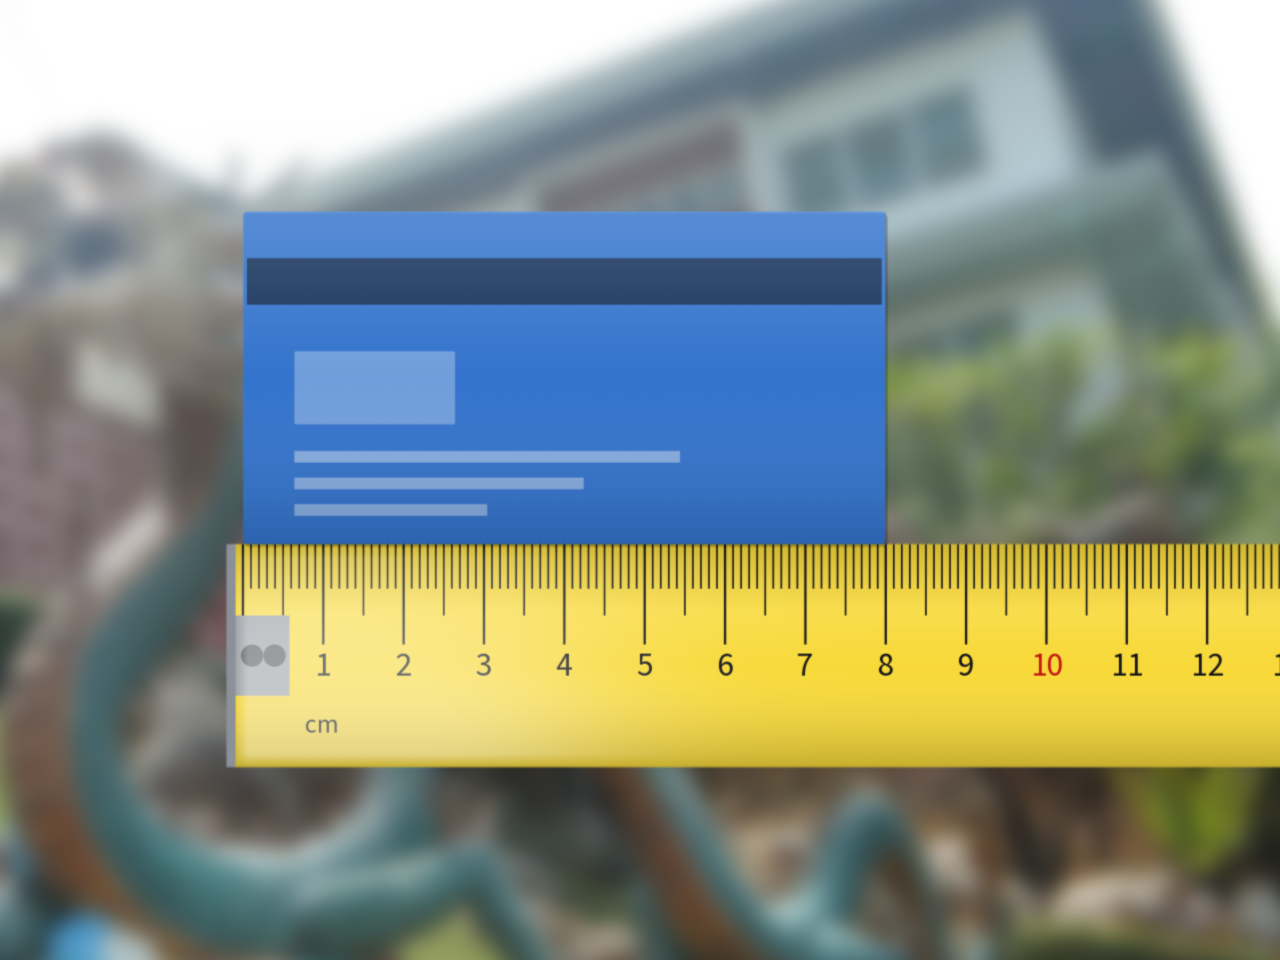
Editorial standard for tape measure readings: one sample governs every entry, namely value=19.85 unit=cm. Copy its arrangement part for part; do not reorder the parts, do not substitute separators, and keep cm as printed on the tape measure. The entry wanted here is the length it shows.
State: value=8 unit=cm
